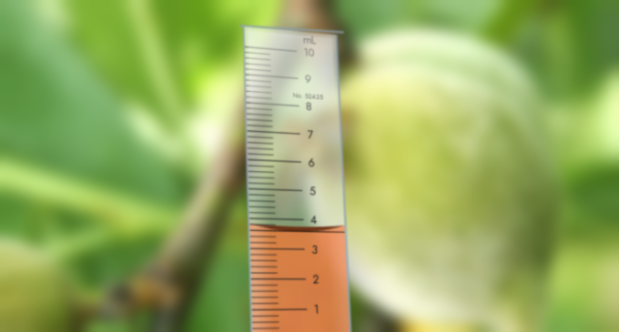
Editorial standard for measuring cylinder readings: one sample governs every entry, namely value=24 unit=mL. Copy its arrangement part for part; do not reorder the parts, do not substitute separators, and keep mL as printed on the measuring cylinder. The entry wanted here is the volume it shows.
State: value=3.6 unit=mL
